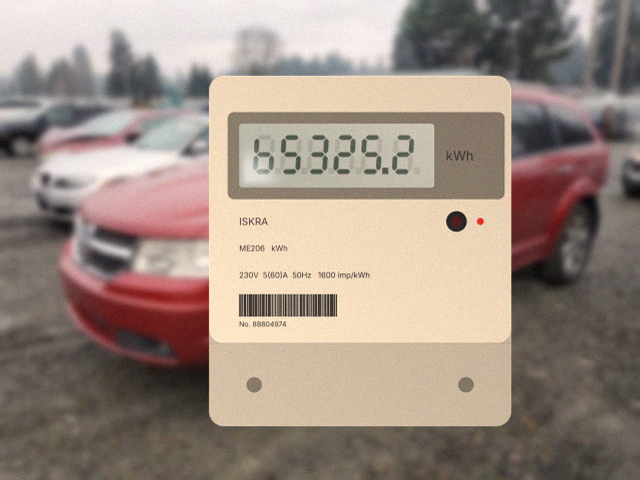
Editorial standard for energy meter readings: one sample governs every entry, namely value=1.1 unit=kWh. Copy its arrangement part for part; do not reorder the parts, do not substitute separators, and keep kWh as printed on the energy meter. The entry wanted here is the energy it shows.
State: value=65325.2 unit=kWh
